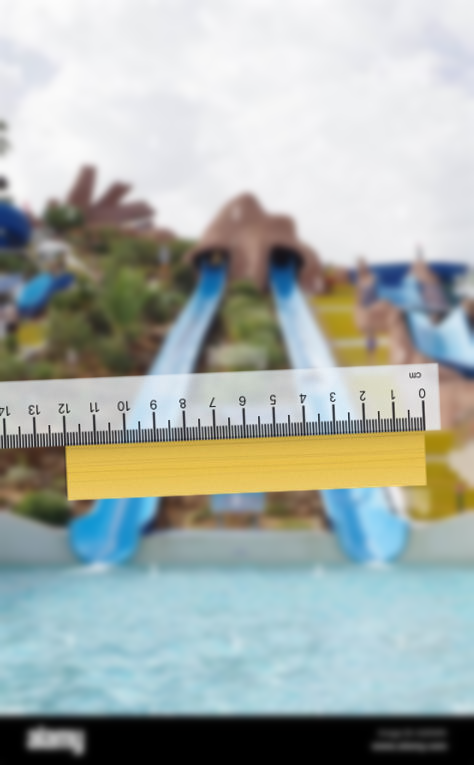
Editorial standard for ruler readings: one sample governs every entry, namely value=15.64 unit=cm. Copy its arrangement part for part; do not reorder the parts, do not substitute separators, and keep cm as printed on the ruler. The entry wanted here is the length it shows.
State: value=12 unit=cm
